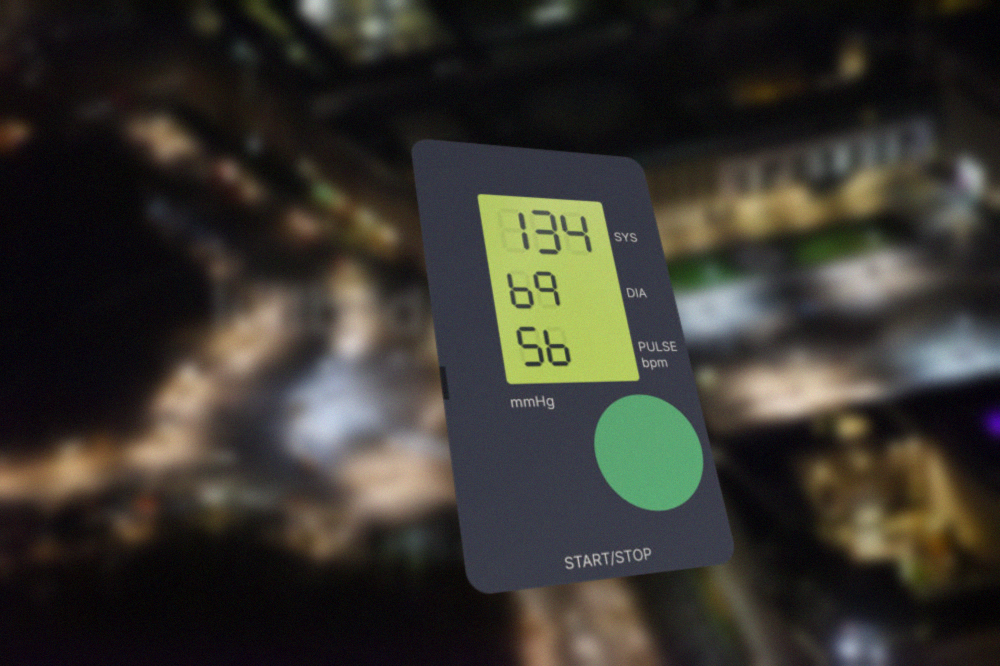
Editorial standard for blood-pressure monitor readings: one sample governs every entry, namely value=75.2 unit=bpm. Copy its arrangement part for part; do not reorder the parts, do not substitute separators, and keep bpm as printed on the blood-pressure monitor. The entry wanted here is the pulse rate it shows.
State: value=56 unit=bpm
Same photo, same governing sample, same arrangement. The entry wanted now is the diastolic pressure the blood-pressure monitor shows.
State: value=69 unit=mmHg
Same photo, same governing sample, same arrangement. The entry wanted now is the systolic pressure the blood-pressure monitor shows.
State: value=134 unit=mmHg
